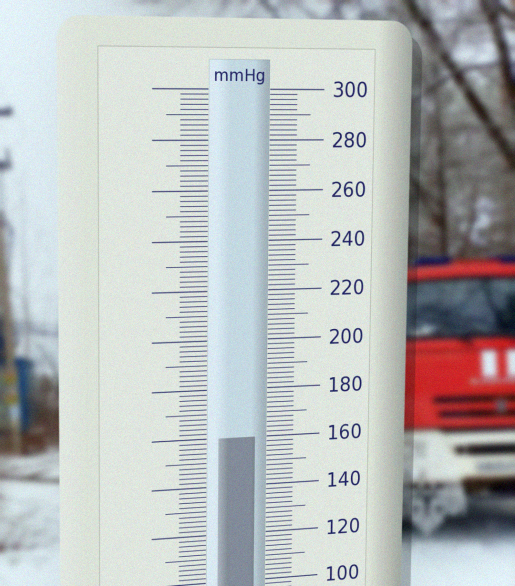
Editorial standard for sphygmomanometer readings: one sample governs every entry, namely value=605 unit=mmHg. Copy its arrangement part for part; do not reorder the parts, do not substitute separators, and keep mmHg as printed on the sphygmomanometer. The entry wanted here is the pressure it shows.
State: value=160 unit=mmHg
